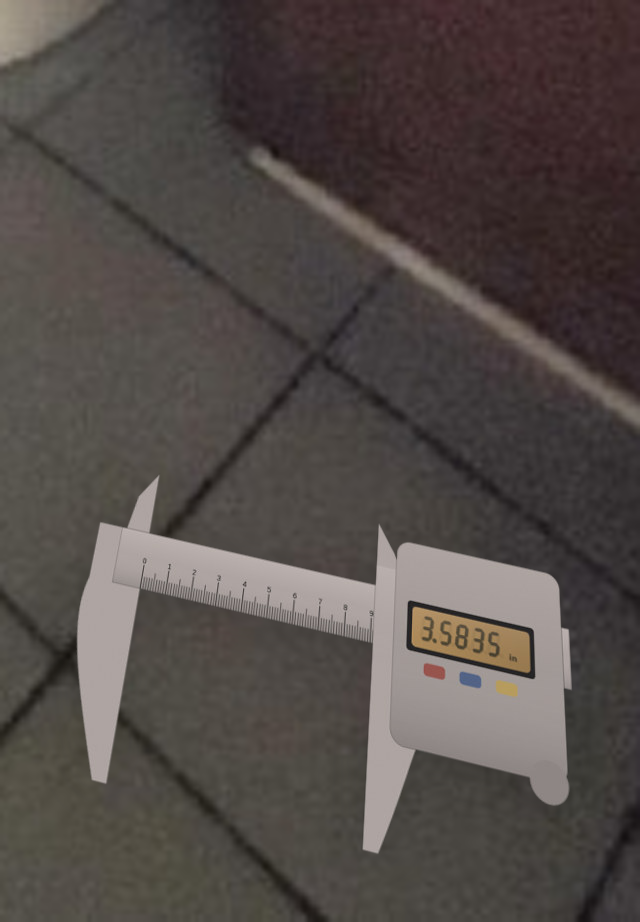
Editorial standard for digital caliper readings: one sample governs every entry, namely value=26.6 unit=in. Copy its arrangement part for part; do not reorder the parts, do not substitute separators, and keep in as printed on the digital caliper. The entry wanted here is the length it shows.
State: value=3.5835 unit=in
